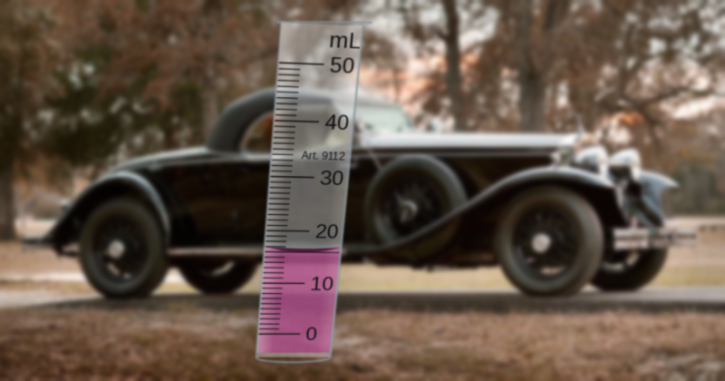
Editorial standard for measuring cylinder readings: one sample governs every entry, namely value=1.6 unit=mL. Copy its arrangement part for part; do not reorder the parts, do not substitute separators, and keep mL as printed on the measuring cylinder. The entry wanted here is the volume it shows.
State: value=16 unit=mL
